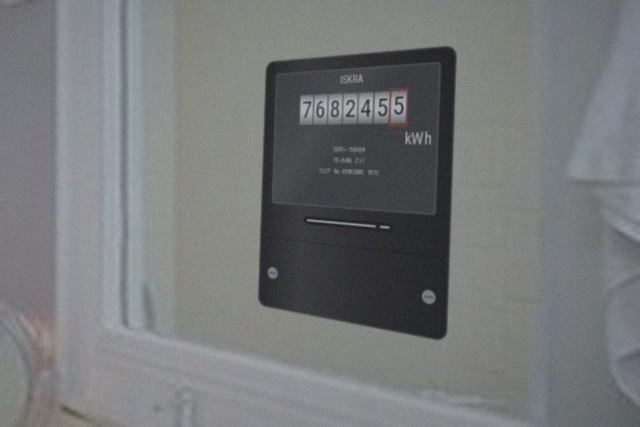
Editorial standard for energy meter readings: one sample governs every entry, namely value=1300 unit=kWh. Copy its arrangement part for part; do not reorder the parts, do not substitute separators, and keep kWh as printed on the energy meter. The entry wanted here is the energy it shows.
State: value=768245.5 unit=kWh
